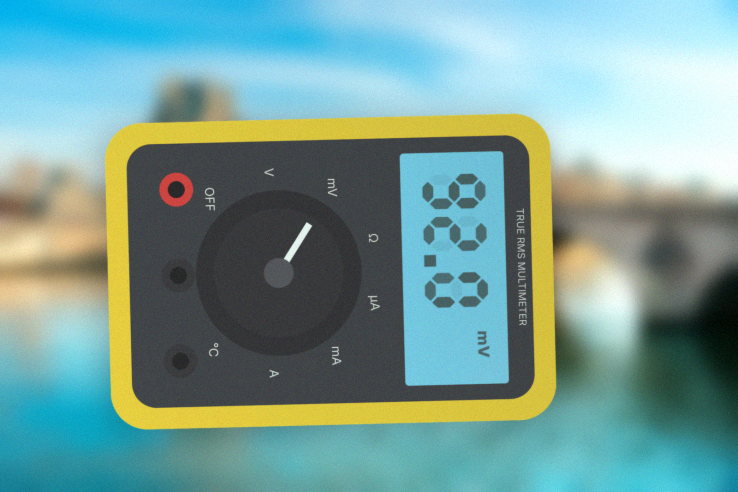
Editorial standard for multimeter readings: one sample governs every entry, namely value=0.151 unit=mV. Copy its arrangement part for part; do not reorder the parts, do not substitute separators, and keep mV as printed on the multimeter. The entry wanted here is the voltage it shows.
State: value=92.0 unit=mV
